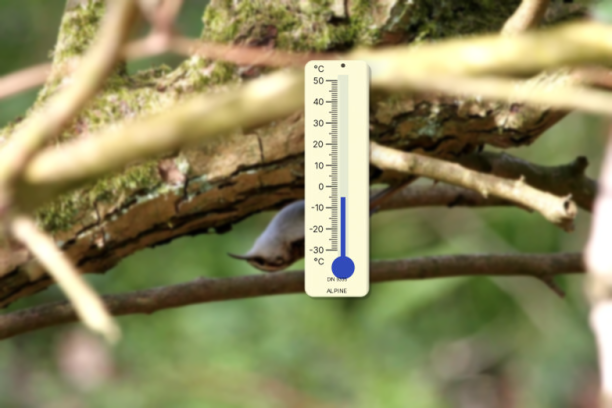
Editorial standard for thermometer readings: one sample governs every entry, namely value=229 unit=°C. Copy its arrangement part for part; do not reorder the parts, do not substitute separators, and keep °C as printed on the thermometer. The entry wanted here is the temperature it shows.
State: value=-5 unit=°C
